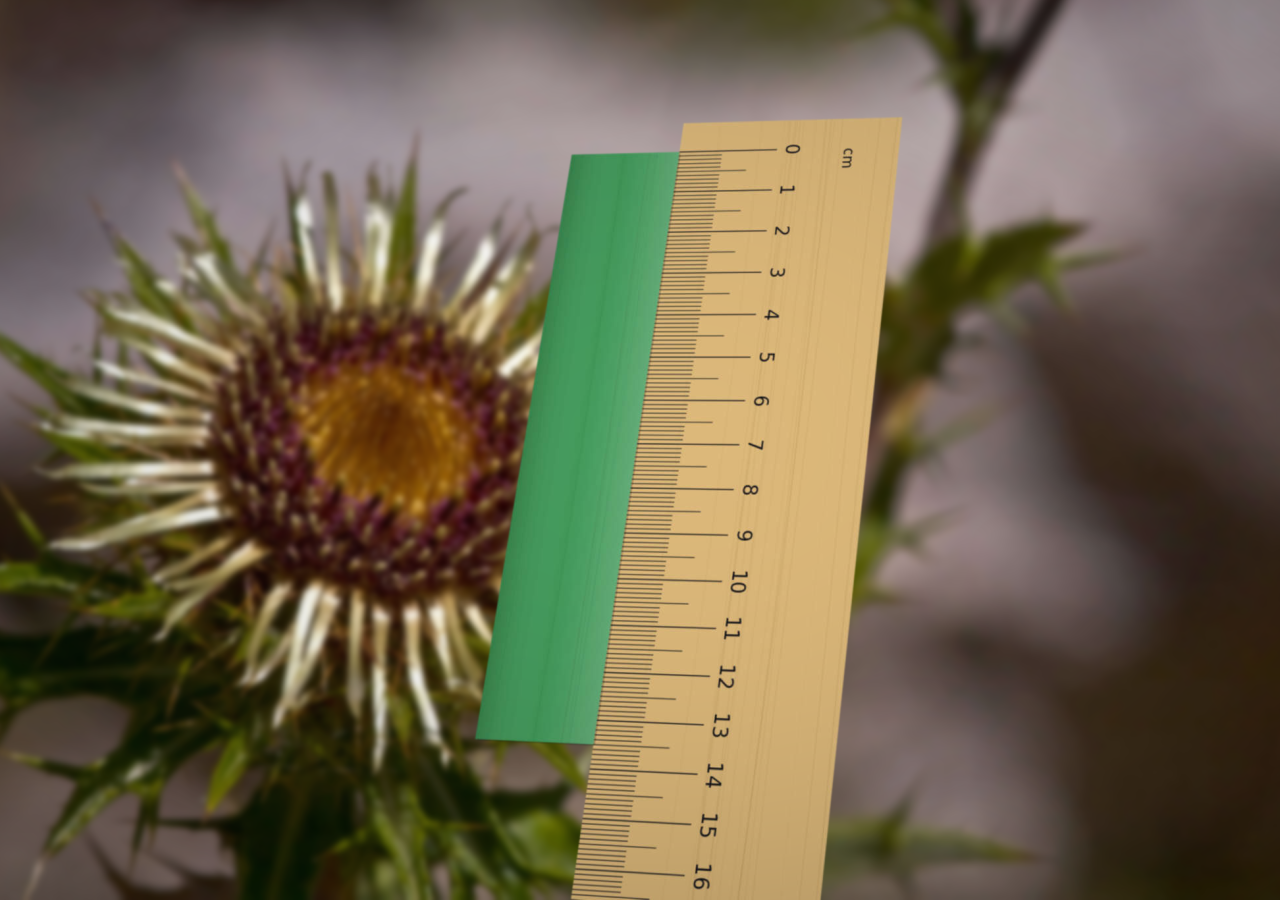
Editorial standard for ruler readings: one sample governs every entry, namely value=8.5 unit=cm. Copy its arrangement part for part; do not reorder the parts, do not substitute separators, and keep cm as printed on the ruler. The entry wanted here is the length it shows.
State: value=13.5 unit=cm
